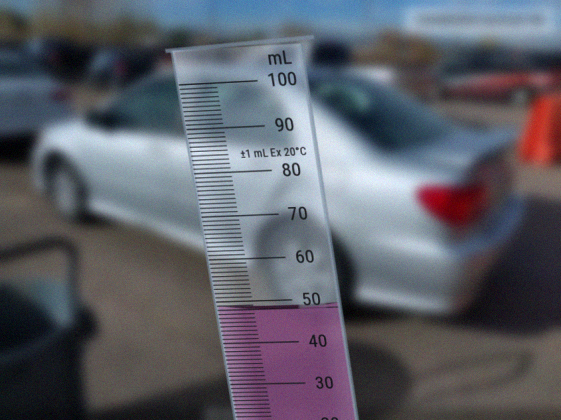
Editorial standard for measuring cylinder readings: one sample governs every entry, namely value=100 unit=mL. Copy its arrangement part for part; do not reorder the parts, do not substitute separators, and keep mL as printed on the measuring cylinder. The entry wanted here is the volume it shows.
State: value=48 unit=mL
